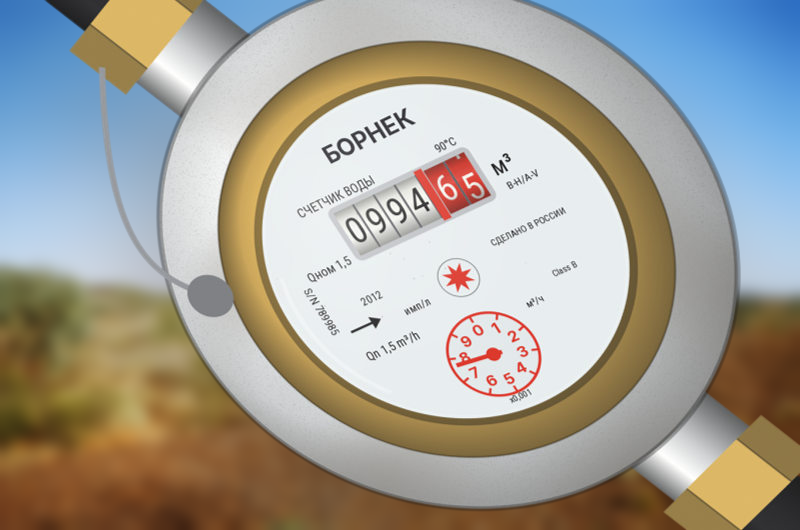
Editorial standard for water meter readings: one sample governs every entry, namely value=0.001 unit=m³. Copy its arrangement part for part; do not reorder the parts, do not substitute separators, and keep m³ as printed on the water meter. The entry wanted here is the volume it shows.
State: value=994.647 unit=m³
